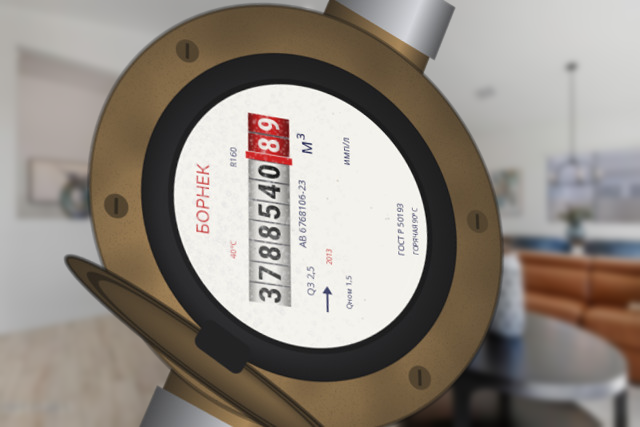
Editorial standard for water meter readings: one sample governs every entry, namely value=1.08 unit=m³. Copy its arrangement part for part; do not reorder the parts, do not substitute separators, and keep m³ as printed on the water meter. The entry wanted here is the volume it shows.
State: value=3788540.89 unit=m³
